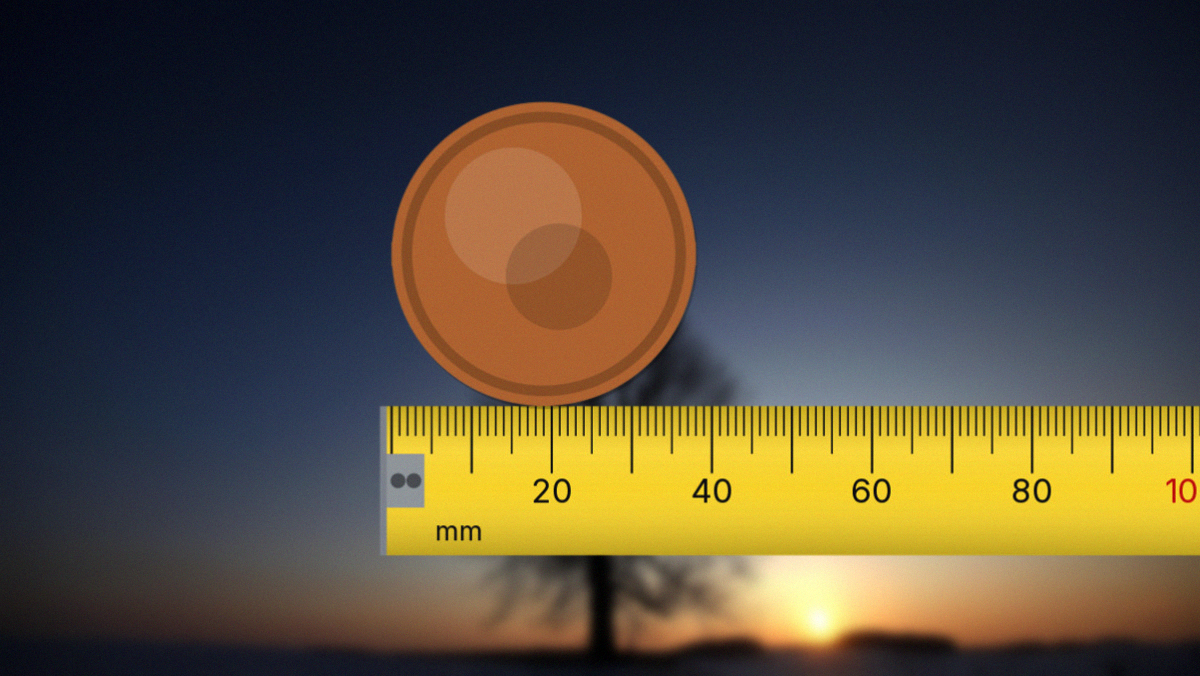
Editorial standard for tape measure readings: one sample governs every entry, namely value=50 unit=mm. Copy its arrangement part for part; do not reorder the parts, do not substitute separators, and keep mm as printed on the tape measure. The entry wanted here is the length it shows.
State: value=38 unit=mm
